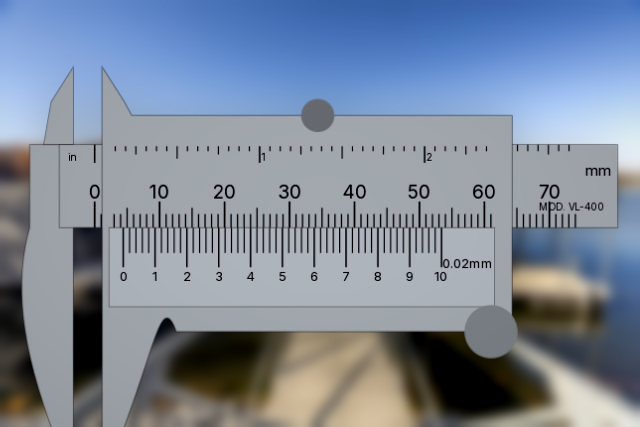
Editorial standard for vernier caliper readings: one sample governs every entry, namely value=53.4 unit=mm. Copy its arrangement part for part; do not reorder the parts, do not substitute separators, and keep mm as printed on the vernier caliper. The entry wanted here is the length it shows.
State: value=4.4 unit=mm
